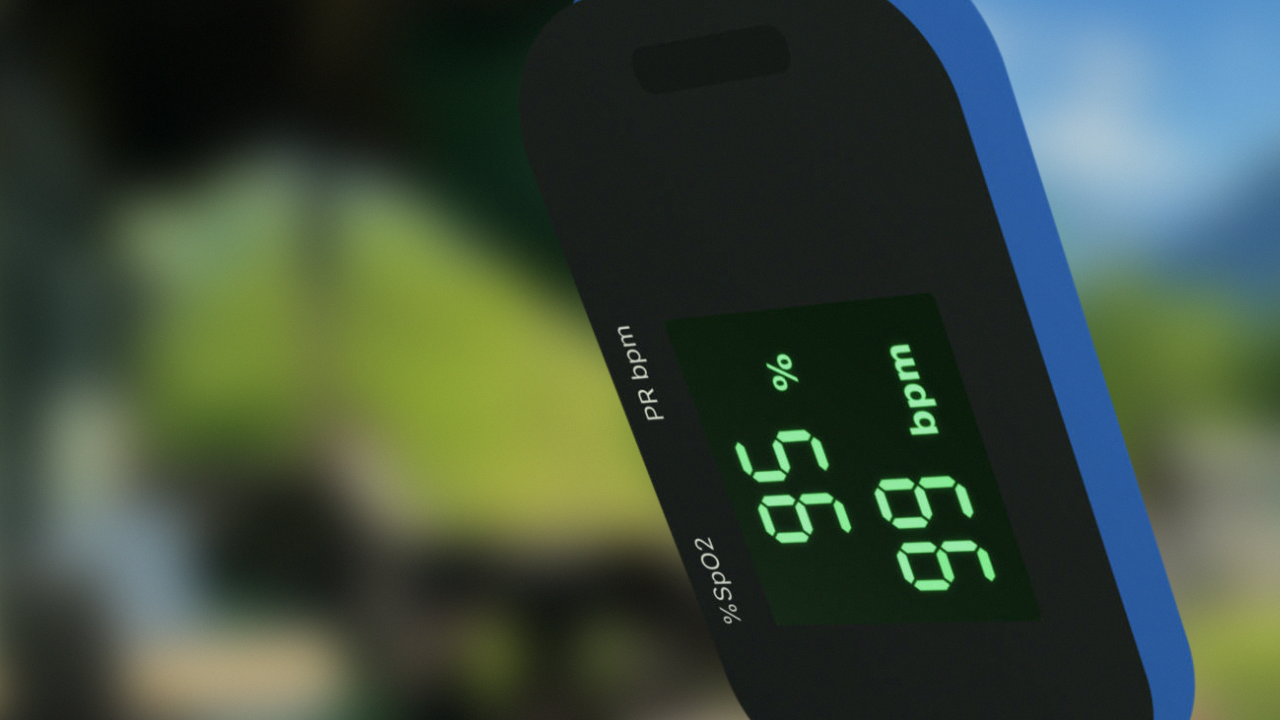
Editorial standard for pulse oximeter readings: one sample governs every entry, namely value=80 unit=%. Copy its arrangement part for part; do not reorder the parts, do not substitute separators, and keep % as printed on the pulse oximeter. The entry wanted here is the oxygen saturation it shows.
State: value=95 unit=%
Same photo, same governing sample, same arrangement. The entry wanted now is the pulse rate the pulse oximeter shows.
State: value=99 unit=bpm
